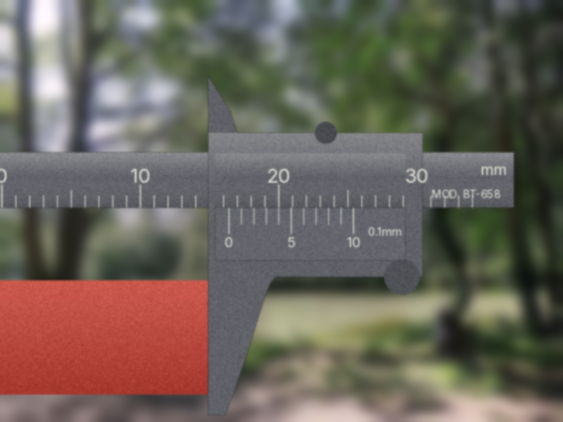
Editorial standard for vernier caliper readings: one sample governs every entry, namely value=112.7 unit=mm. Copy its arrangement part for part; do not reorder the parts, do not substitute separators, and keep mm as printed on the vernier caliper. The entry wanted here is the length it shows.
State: value=16.4 unit=mm
